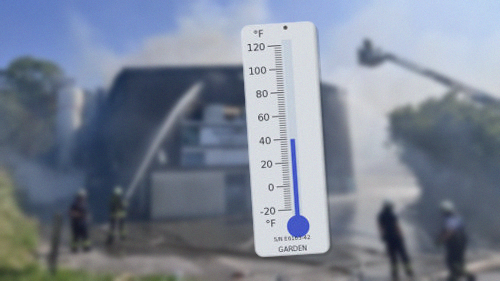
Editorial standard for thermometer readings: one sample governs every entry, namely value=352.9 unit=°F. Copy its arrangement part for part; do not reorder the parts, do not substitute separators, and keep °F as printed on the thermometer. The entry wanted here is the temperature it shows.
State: value=40 unit=°F
